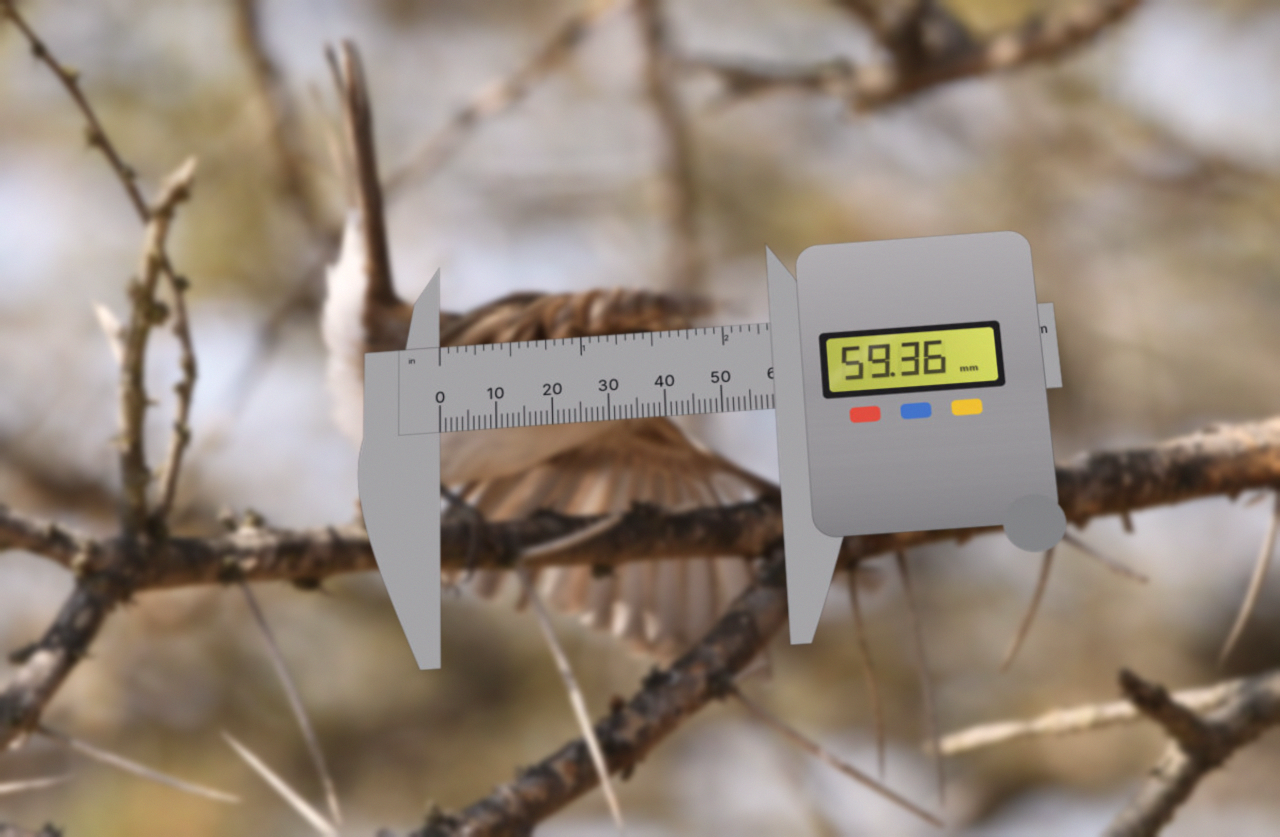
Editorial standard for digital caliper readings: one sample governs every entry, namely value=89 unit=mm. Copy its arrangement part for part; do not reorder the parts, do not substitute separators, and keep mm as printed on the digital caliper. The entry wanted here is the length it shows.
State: value=59.36 unit=mm
